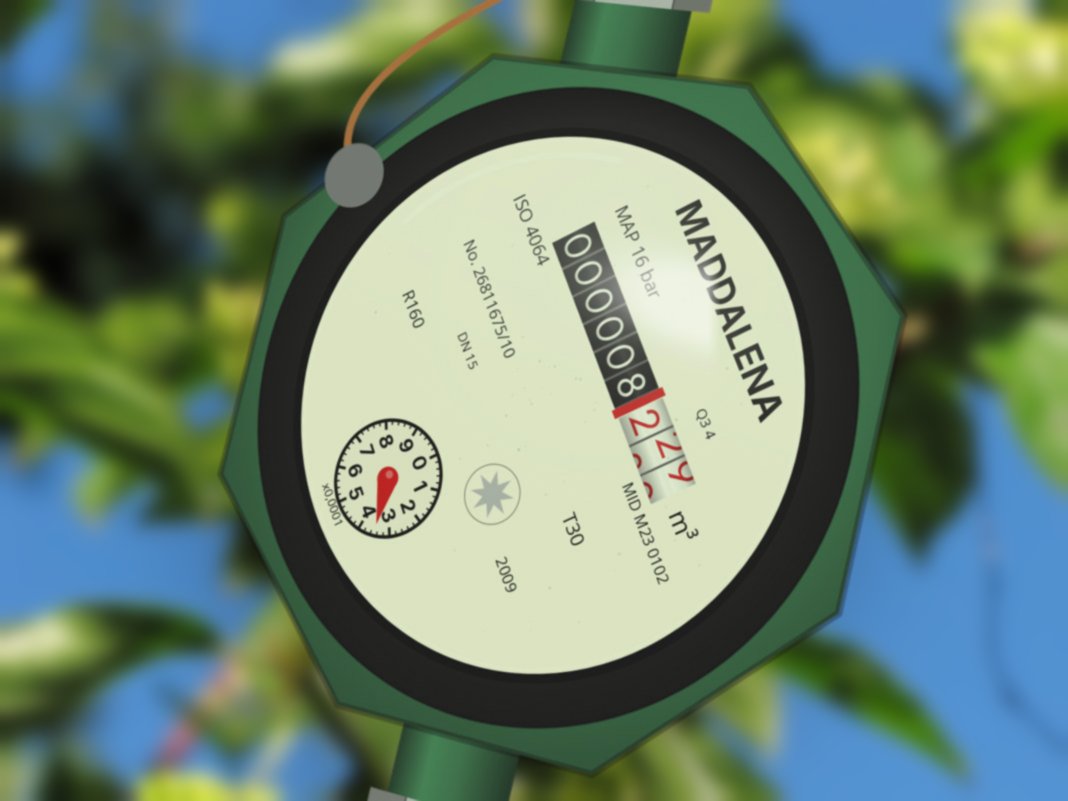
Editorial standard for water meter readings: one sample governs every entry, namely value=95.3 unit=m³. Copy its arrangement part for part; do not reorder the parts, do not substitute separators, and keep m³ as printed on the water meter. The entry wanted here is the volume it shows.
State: value=8.2293 unit=m³
